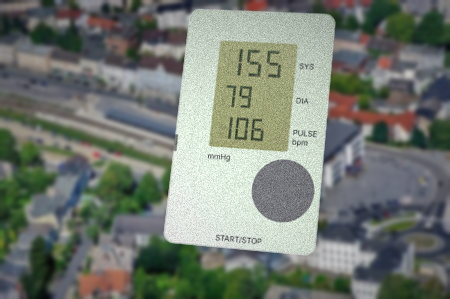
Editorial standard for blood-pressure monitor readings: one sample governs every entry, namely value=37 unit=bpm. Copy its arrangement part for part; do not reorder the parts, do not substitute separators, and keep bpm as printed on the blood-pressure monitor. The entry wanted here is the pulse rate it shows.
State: value=106 unit=bpm
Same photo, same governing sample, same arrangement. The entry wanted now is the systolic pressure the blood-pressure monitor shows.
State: value=155 unit=mmHg
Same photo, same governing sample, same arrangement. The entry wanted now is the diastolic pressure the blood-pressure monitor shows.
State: value=79 unit=mmHg
